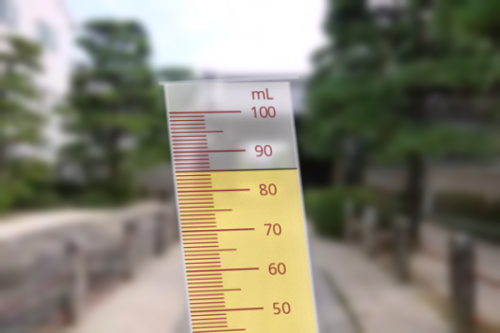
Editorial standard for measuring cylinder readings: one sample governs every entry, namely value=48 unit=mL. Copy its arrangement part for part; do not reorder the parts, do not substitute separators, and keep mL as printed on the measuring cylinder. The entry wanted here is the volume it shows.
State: value=85 unit=mL
